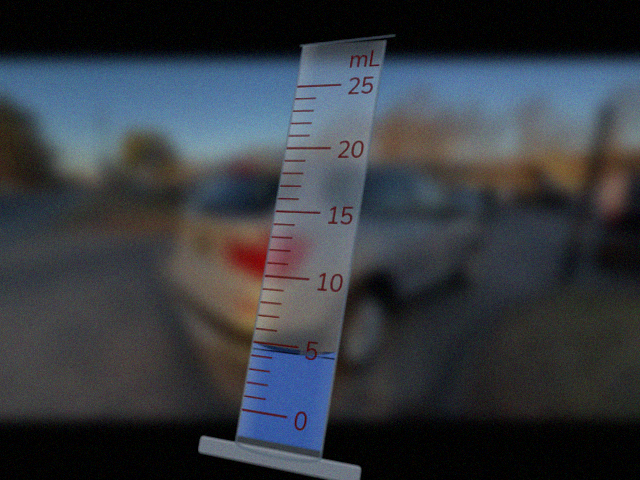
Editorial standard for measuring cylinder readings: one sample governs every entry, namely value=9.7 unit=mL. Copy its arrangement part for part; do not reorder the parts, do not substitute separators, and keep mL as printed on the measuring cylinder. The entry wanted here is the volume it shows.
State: value=4.5 unit=mL
